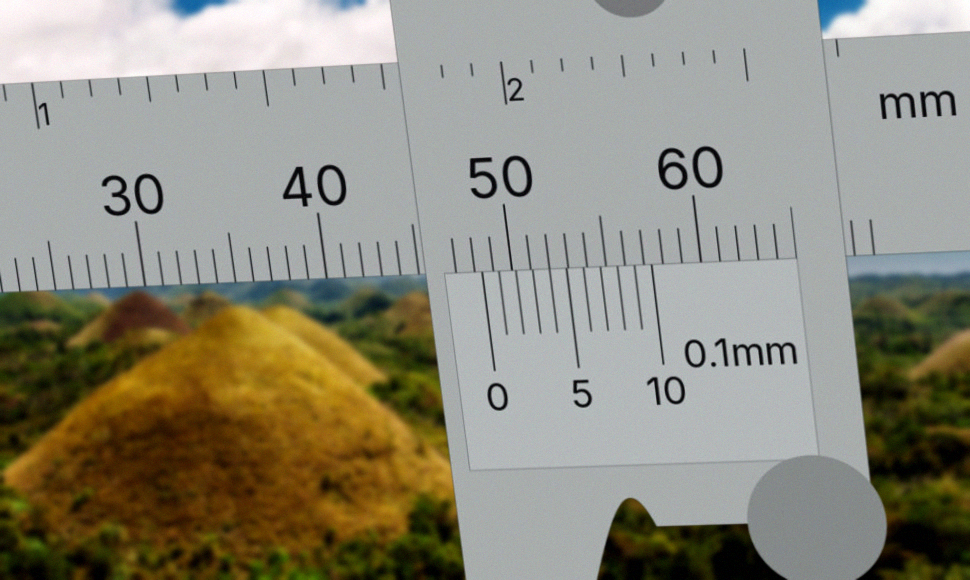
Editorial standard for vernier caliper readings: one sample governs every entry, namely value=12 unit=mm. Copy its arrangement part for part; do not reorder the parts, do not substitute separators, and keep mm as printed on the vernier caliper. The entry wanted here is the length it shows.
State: value=48.4 unit=mm
